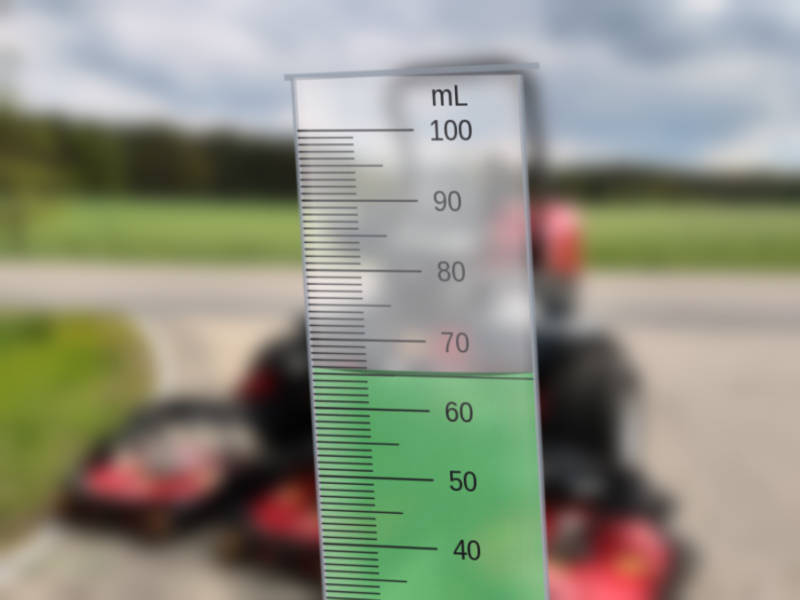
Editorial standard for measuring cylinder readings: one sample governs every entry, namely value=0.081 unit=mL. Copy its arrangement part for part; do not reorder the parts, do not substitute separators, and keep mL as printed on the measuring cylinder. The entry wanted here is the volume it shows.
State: value=65 unit=mL
